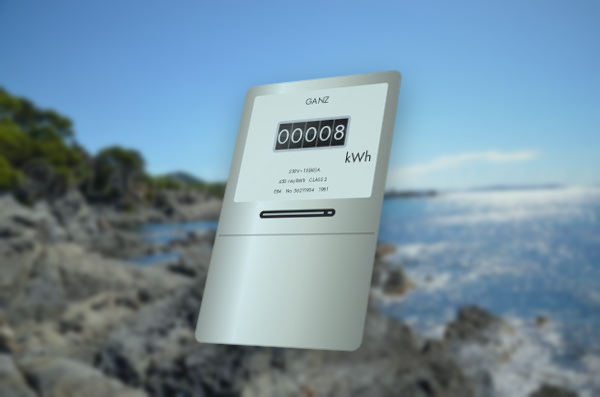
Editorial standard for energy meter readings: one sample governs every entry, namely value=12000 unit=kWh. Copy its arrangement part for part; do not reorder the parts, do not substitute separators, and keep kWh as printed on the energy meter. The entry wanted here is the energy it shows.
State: value=8 unit=kWh
